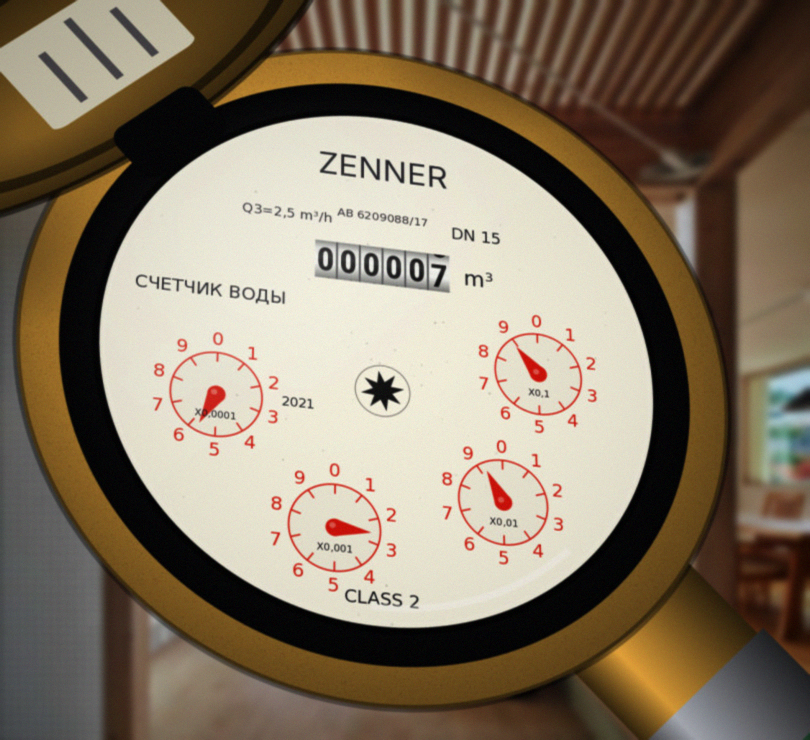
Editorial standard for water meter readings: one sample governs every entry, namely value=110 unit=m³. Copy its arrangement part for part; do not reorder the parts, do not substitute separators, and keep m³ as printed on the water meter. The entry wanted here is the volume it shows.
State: value=6.8925 unit=m³
